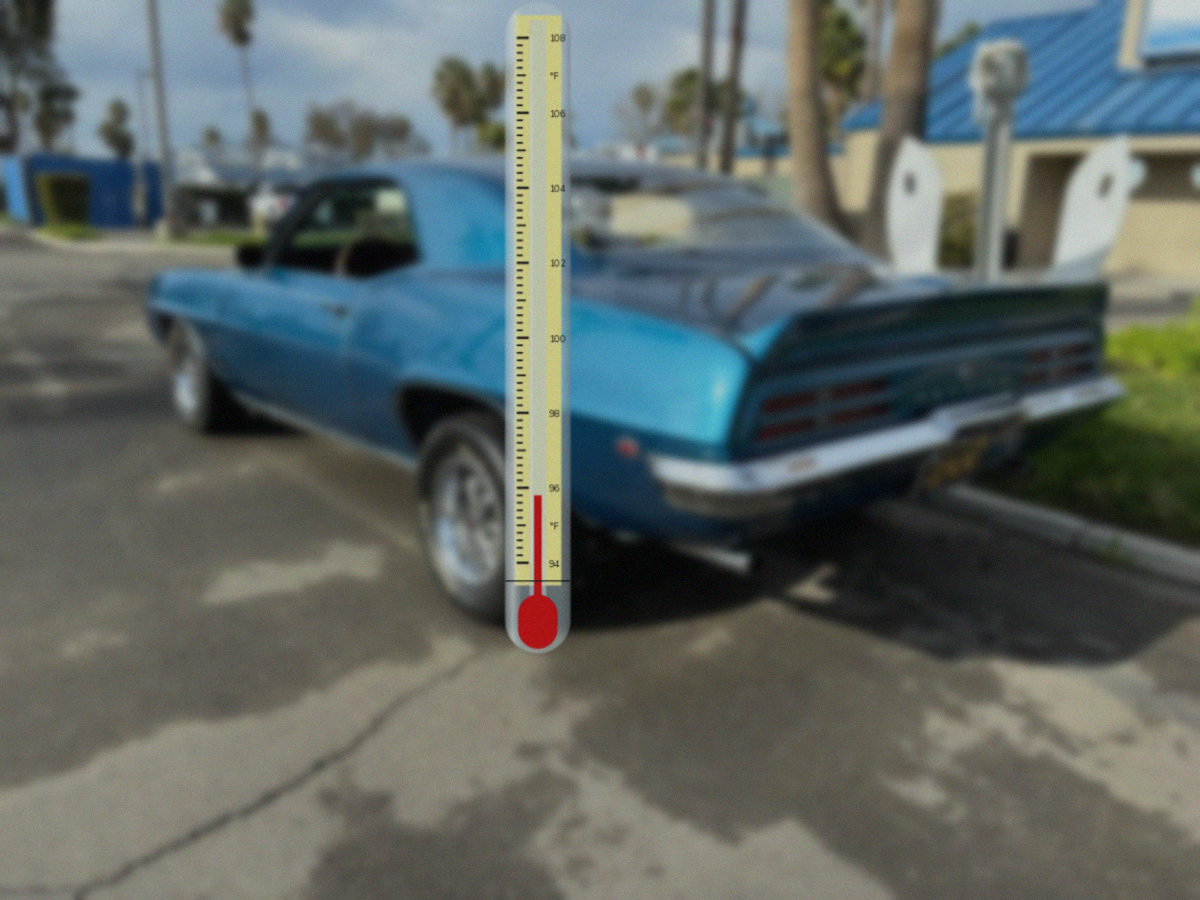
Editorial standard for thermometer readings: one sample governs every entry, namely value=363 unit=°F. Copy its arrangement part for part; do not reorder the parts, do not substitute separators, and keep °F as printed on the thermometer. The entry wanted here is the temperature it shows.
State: value=95.8 unit=°F
